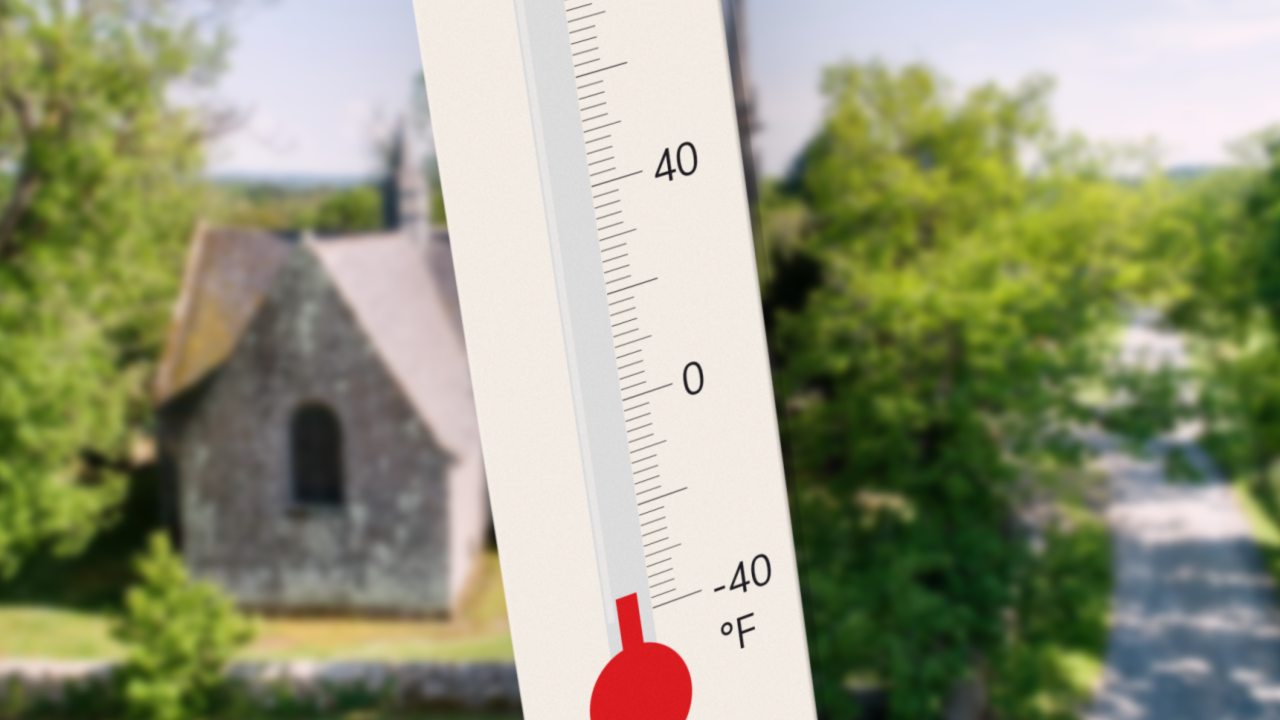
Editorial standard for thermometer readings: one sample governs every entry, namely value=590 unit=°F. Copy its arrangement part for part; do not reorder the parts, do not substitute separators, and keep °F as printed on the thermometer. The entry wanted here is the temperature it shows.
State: value=-36 unit=°F
